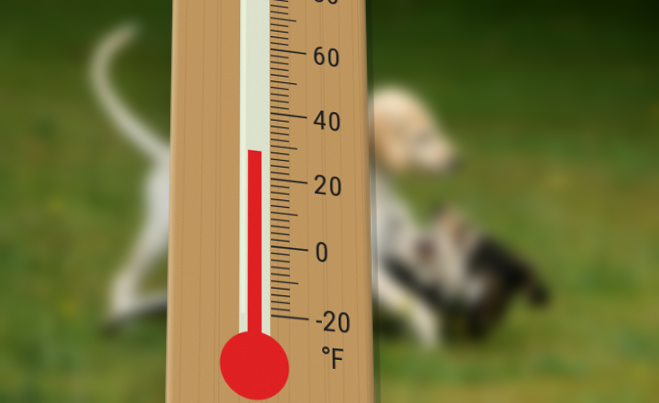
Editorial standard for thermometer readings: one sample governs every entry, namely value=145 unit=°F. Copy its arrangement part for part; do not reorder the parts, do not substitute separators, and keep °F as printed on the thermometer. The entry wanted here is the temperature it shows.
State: value=28 unit=°F
